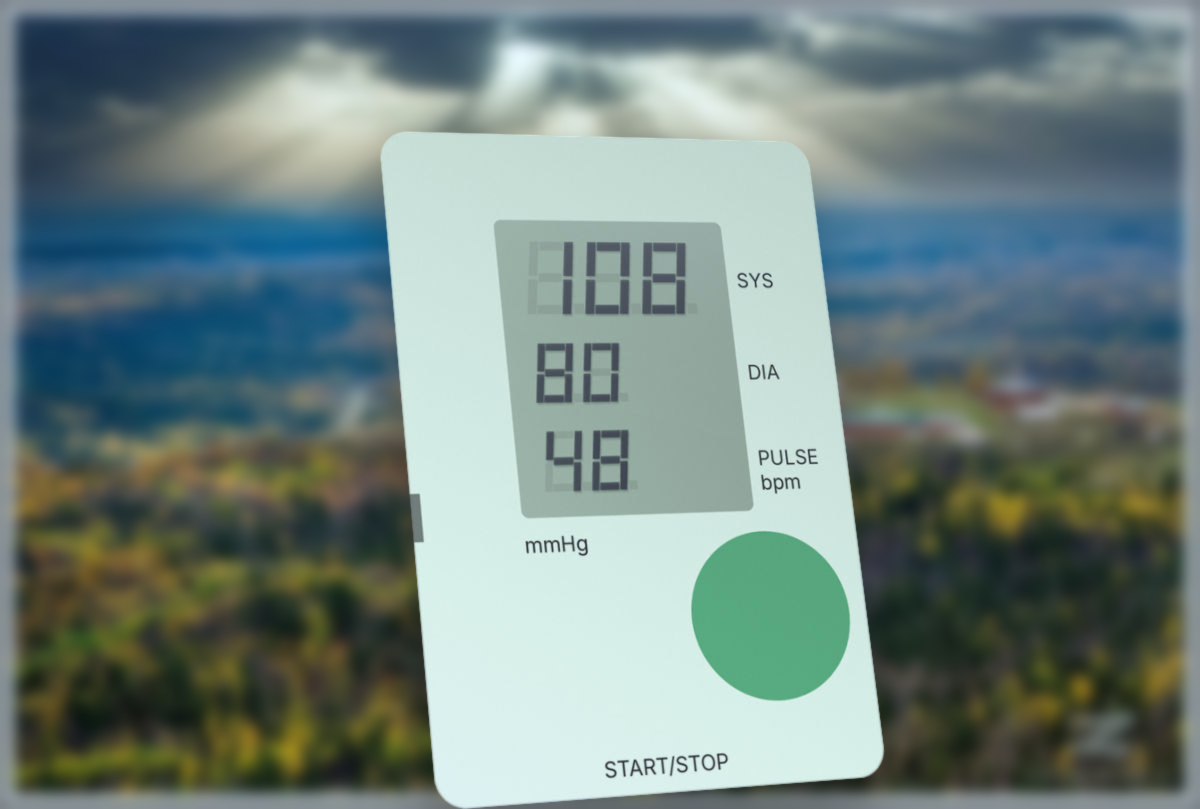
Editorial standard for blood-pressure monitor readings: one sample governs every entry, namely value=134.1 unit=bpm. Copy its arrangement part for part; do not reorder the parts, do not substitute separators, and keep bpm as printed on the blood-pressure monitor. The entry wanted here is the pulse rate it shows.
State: value=48 unit=bpm
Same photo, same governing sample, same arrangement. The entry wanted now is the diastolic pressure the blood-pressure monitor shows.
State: value=80 unit=mmHg
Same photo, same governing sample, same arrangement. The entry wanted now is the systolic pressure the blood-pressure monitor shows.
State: value=108 unit=mmHg
